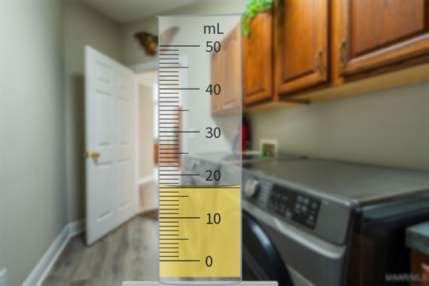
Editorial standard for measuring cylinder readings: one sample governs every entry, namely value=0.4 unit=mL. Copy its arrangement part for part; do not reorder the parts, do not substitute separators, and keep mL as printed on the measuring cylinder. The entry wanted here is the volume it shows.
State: value=17 unit=mL
